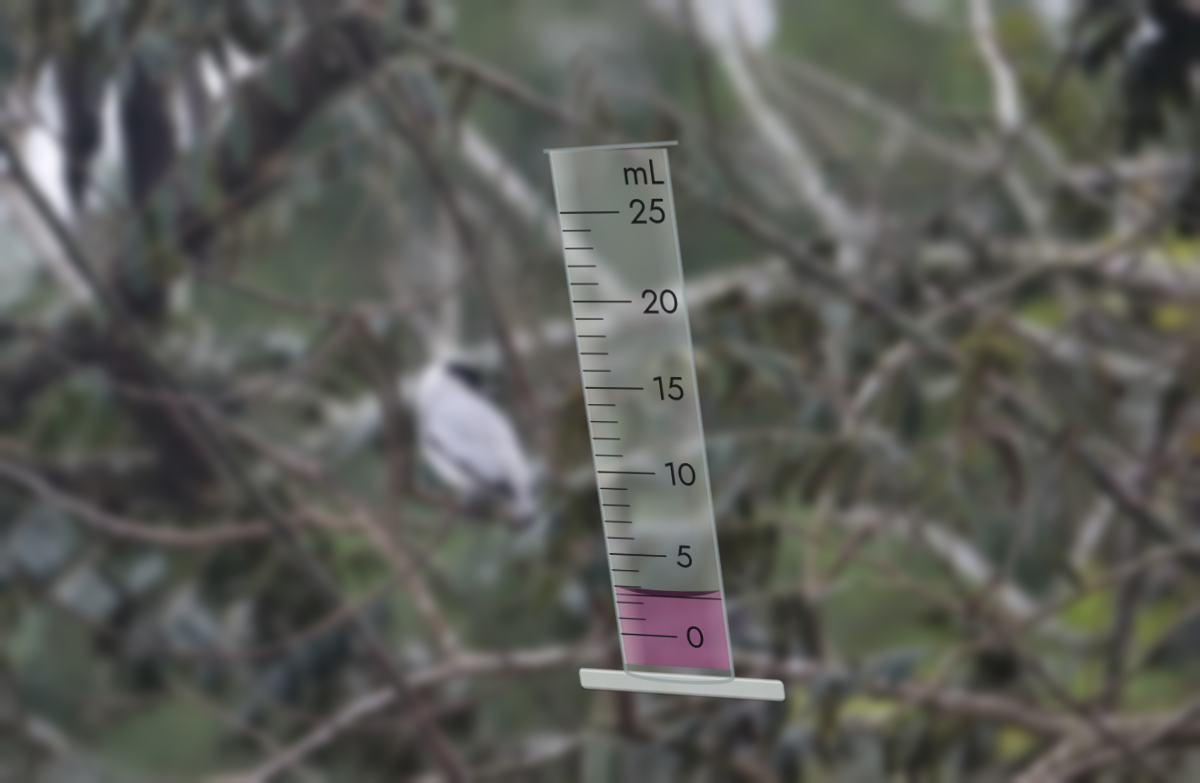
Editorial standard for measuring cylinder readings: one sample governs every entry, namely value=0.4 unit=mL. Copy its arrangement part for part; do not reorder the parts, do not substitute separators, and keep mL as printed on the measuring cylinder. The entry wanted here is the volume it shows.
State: value=2.5 unit=mL
